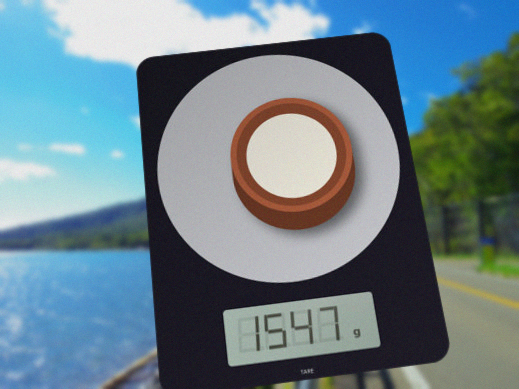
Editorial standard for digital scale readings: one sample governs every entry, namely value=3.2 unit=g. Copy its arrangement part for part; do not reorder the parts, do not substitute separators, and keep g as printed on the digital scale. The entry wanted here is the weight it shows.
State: value=1547 unit=g
